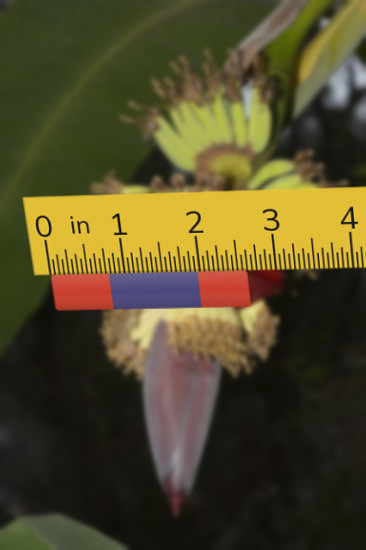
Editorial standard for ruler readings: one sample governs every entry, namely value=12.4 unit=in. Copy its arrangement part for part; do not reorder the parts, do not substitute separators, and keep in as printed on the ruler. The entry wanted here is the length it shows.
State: value=2.625 unit=in
